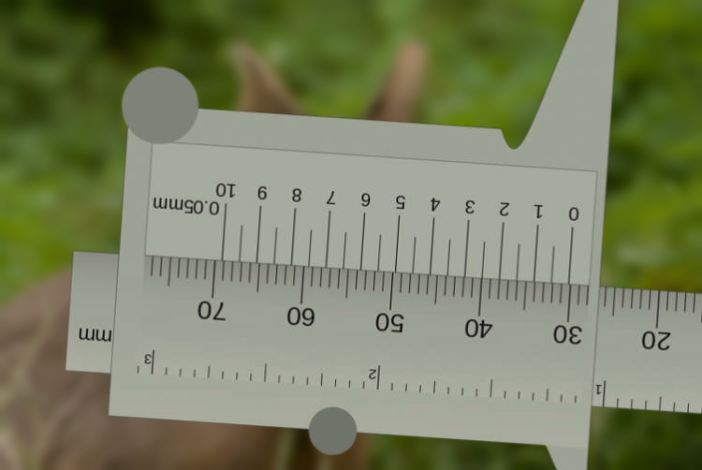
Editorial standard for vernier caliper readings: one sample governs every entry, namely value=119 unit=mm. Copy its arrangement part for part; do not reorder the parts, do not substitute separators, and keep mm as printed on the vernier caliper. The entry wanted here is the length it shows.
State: value=30.2 unit=mm
